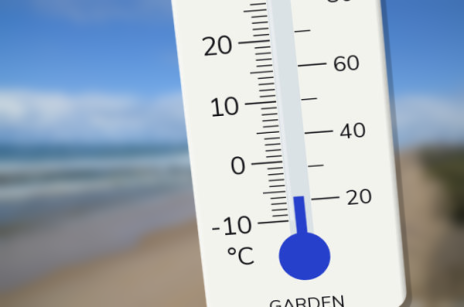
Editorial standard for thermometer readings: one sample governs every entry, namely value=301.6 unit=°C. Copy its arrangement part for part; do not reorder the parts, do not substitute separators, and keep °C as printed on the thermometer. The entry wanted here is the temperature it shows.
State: value=-6 unit=°C
